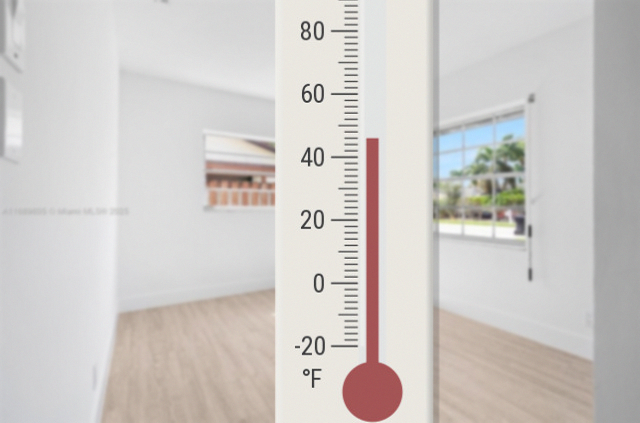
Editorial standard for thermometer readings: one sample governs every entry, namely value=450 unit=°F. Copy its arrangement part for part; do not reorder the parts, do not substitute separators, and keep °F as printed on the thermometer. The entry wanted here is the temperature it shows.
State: value=46 unit=°F
